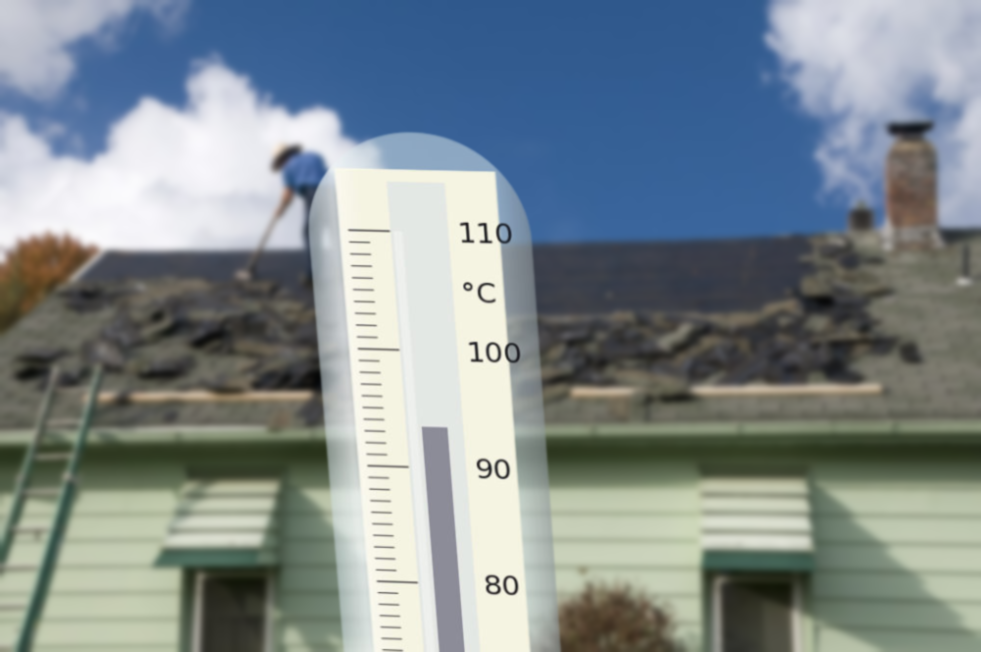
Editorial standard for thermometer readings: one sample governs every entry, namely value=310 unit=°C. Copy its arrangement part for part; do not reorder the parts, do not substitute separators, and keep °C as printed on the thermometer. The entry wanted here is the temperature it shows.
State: value=93.5 unit=°C
